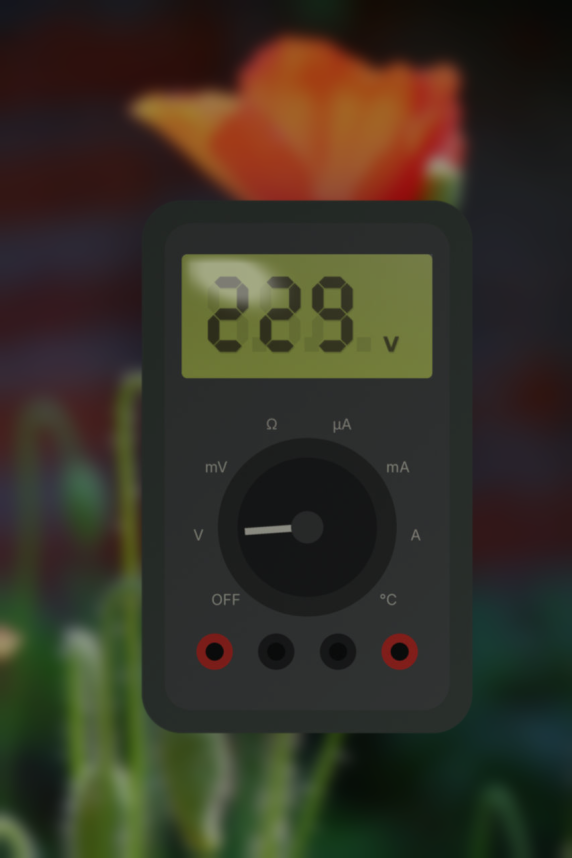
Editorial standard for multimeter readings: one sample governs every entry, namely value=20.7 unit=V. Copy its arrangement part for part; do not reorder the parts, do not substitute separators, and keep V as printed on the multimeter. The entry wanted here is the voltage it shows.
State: value=229 unit=V
